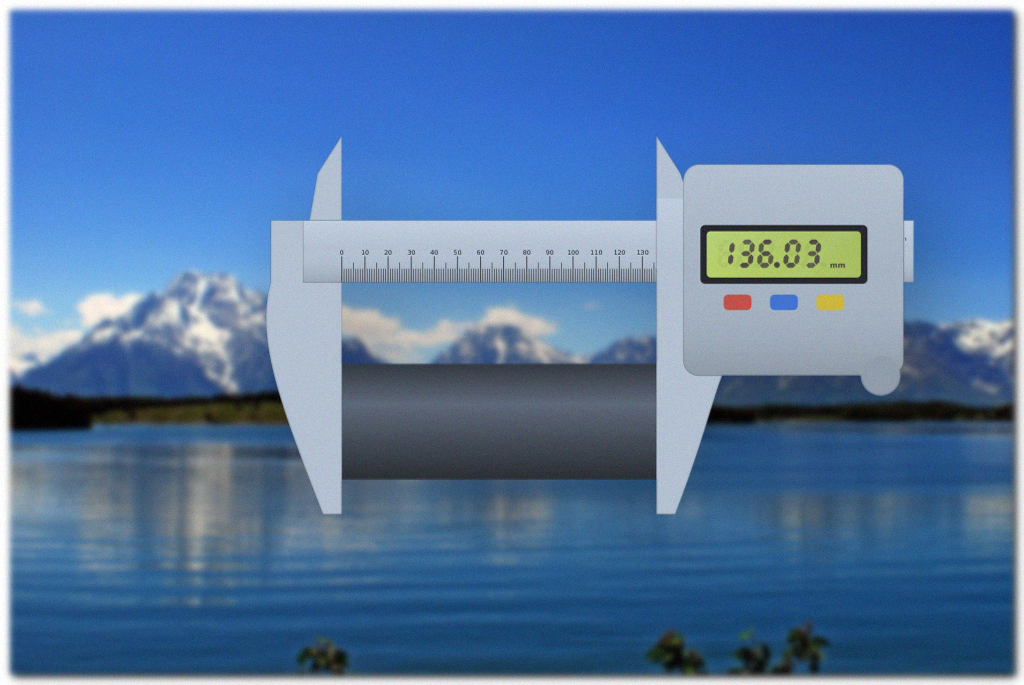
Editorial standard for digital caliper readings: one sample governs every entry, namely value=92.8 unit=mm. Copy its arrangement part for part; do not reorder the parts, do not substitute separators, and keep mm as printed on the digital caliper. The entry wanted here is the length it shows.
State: value=136.03 unit=mm
